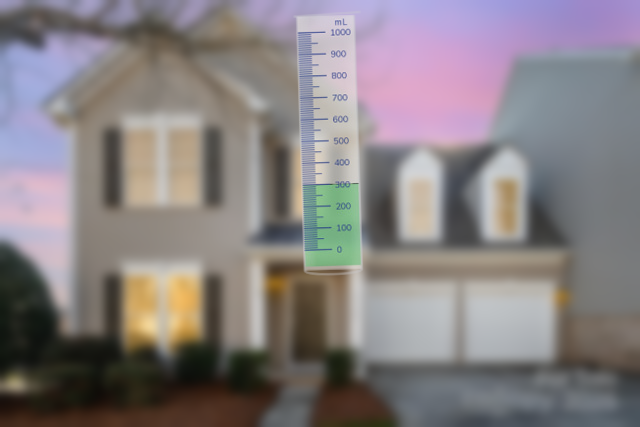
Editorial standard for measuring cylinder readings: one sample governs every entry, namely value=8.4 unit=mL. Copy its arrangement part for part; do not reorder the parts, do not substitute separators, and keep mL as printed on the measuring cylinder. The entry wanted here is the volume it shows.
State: value=300 unit=mL
